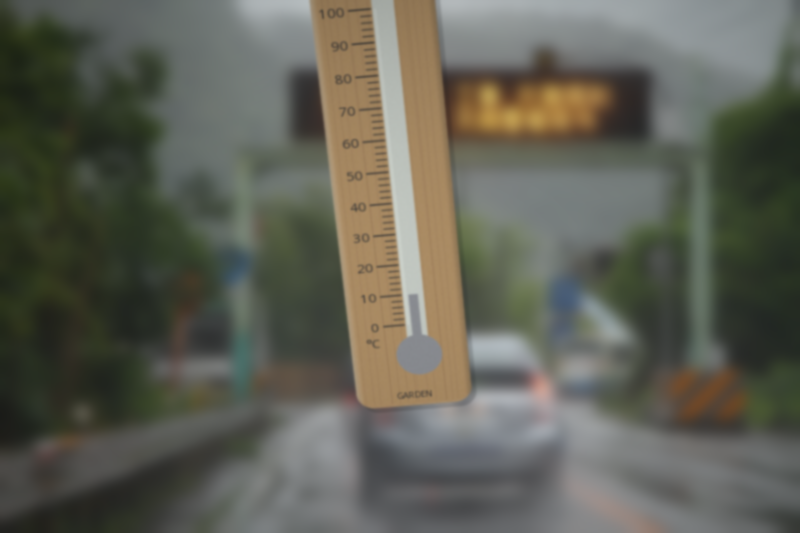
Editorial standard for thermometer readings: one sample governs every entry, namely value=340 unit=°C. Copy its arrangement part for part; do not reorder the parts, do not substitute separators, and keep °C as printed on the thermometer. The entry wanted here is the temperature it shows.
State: value=10 unit=°C
